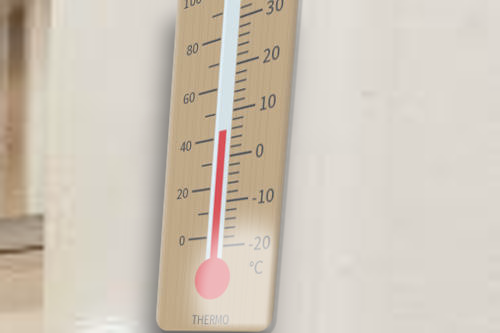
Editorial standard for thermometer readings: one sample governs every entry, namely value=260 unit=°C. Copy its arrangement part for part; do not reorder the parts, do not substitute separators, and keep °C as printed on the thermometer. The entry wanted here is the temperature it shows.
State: value=6 unit=°C
